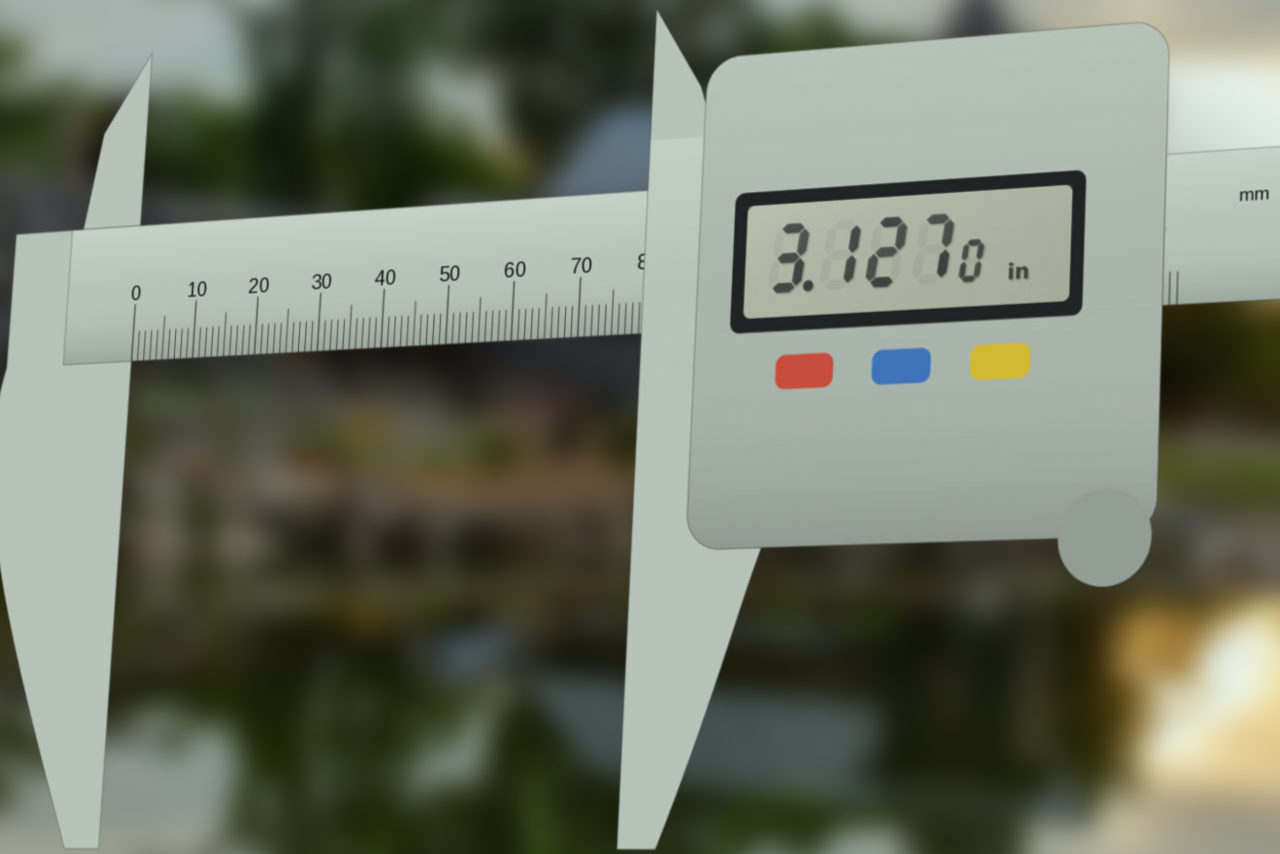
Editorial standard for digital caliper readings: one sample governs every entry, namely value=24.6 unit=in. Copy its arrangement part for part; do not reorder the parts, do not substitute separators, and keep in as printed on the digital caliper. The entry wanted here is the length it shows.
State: value=3.1270 unit=in
